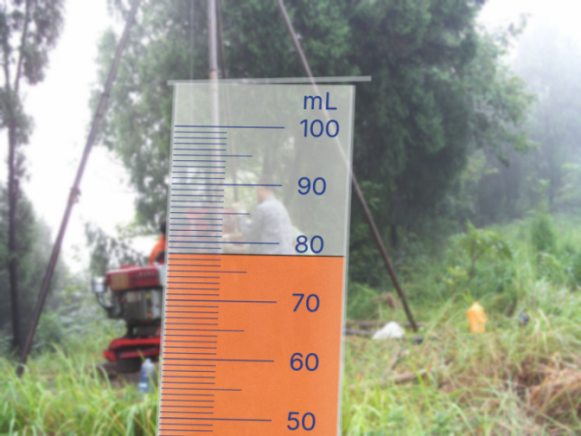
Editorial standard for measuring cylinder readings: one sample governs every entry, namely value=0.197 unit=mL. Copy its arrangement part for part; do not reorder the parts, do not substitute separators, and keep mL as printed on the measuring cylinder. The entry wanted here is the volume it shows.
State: value=78 unit=mL
